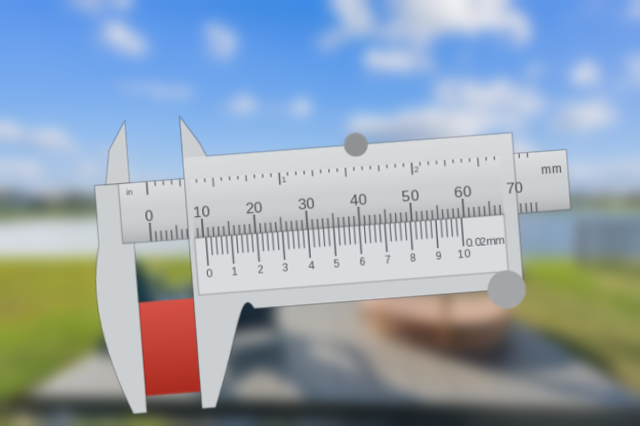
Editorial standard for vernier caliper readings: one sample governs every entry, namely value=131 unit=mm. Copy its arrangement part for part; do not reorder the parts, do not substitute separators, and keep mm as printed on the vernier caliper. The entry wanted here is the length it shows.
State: value=10.5 unit=mm
